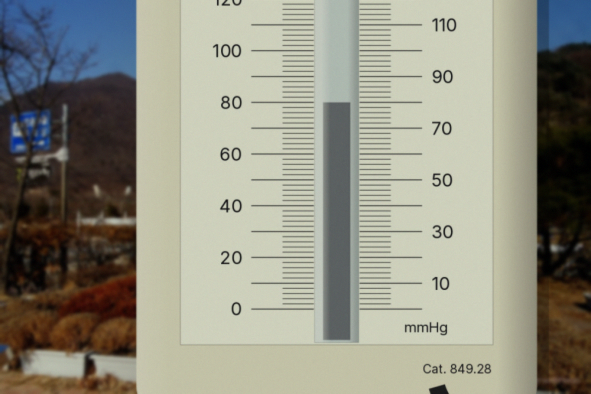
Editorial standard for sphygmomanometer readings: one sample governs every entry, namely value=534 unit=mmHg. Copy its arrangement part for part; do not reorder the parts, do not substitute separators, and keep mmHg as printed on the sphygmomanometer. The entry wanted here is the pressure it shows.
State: value=80 unit=mmHg
